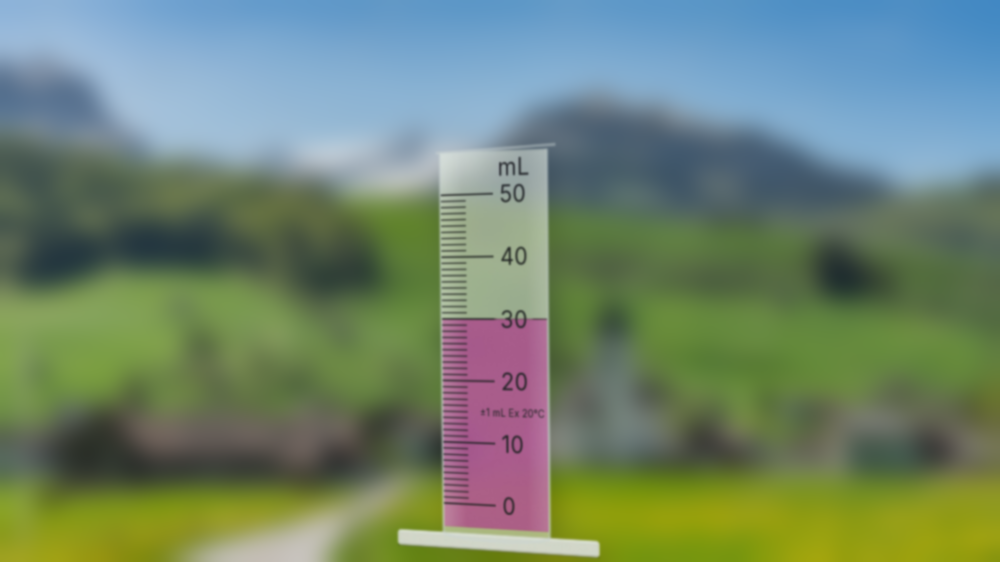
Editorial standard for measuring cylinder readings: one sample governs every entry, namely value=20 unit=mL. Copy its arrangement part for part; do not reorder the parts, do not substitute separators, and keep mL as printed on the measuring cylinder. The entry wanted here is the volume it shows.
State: value=30 unit=mL
